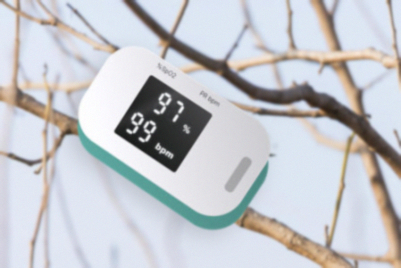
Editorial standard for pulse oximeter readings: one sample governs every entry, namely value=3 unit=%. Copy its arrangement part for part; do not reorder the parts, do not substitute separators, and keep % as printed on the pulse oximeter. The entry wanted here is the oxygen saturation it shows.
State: value=97 unit=%
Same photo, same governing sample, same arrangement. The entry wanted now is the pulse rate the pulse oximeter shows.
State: value=99 unit=bpm
